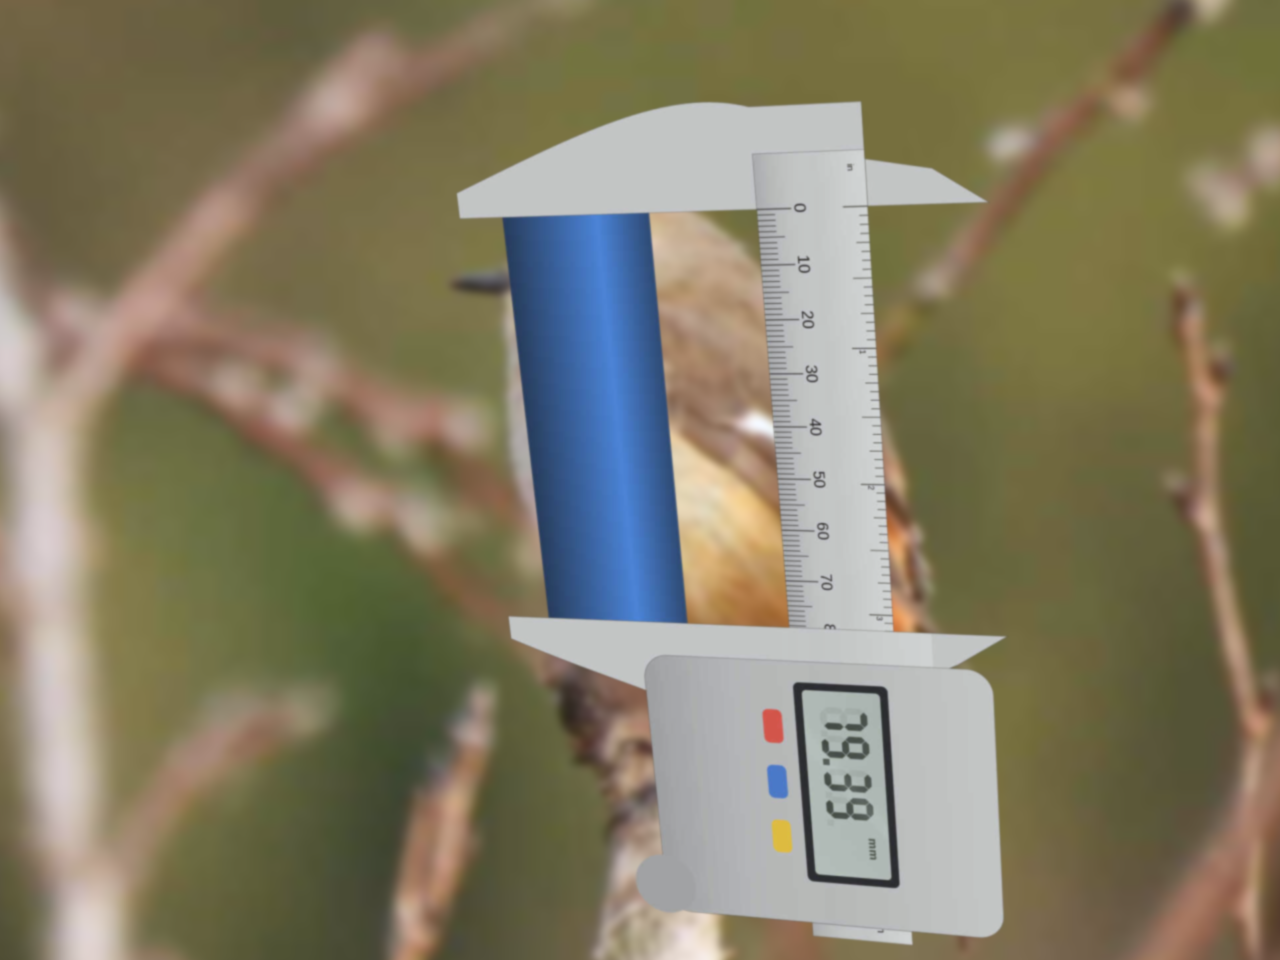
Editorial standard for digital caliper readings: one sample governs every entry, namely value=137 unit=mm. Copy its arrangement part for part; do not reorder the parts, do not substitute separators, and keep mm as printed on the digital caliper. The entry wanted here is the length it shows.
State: value=79.39 unit=mm
